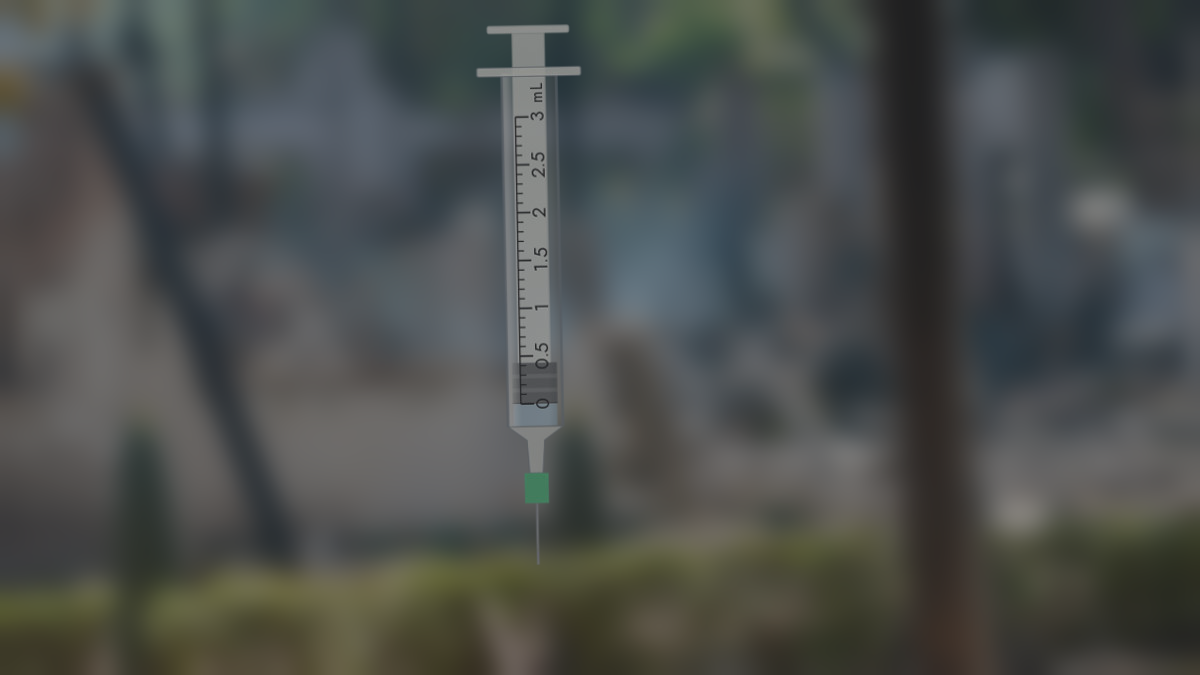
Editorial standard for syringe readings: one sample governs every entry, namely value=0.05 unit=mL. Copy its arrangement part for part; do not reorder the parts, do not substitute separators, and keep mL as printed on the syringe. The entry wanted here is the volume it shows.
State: value=0 unit=mL
